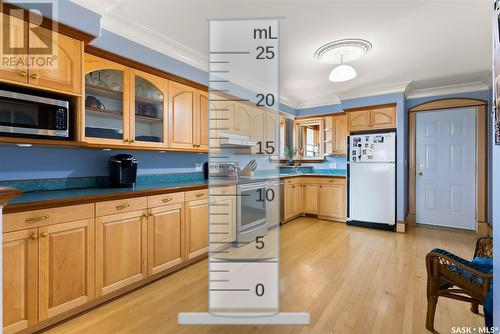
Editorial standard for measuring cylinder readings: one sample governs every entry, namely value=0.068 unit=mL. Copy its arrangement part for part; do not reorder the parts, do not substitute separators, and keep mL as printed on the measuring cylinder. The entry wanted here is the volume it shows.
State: value=3 unit=mL
